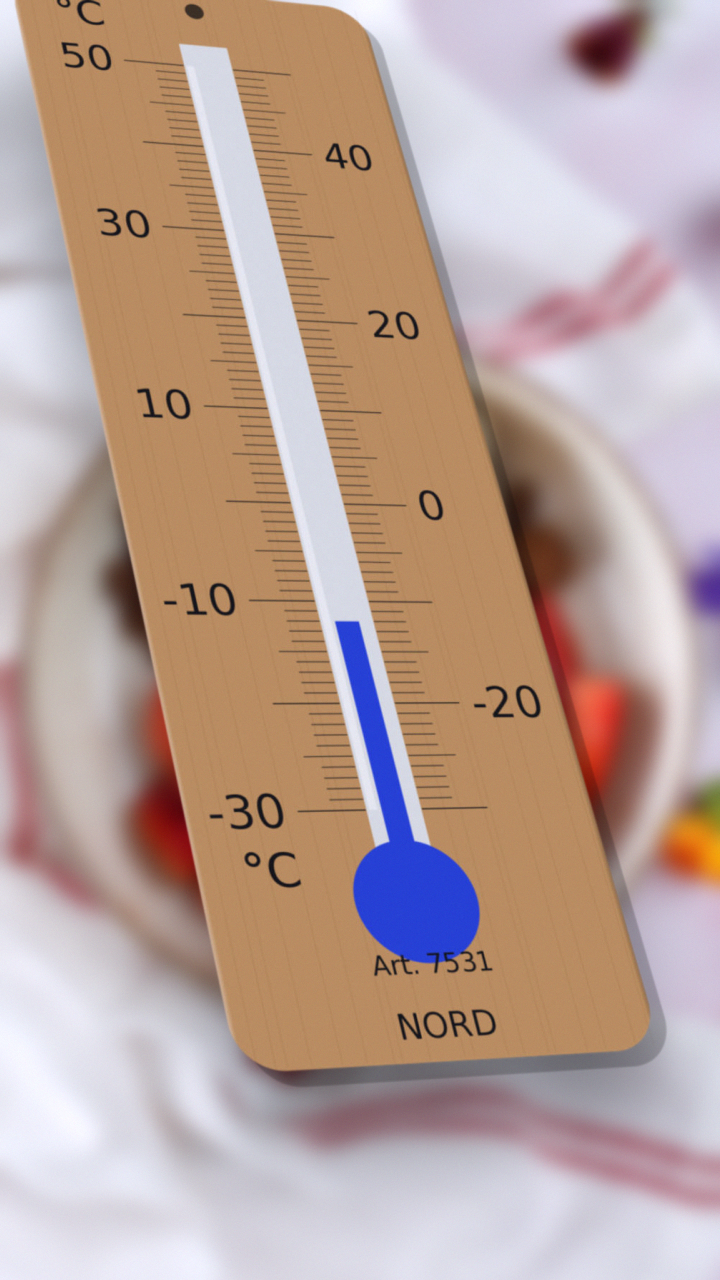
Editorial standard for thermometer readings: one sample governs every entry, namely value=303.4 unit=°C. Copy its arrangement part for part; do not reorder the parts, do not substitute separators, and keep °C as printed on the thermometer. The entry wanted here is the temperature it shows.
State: value=-12 unit=°C
